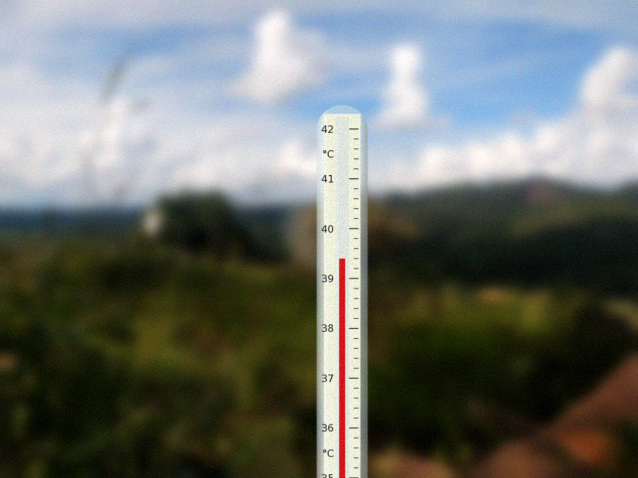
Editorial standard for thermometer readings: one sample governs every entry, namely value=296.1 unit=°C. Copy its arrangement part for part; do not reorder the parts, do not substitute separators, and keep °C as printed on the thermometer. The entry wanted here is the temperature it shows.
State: value=39.4 unit=°C
